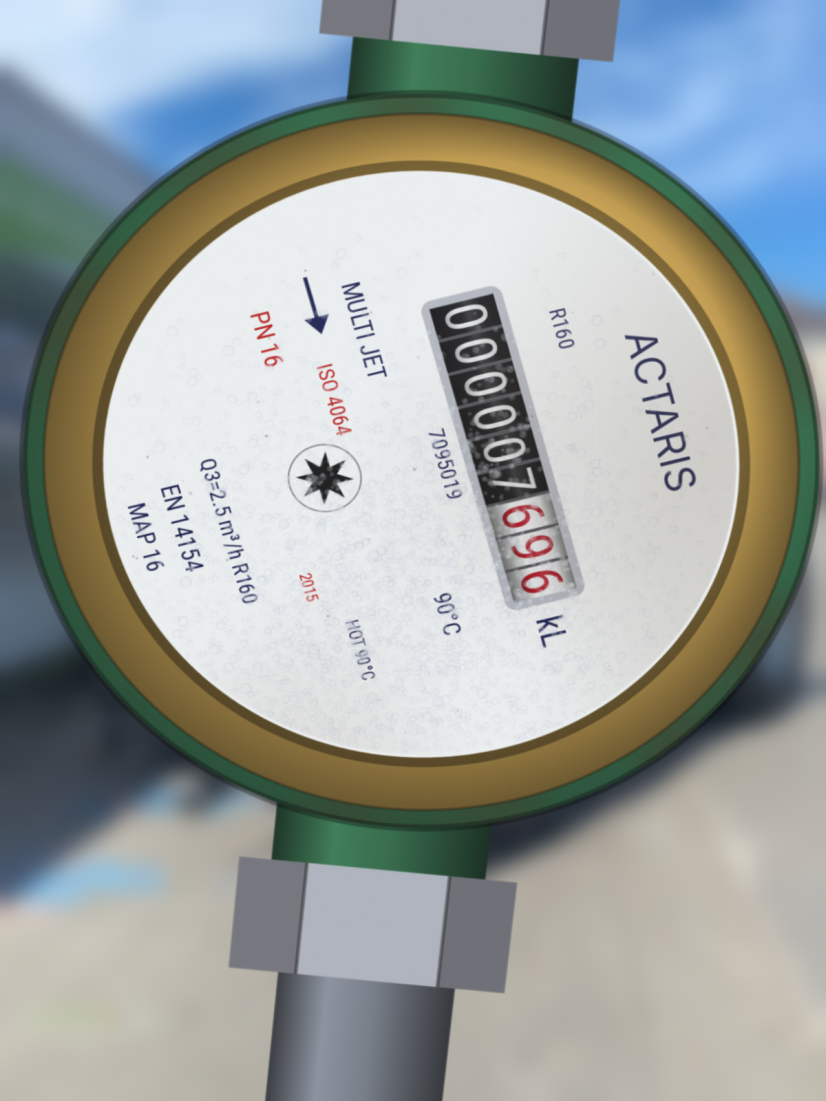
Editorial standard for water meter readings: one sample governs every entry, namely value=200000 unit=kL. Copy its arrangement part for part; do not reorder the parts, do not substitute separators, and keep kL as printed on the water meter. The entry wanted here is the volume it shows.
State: value=7.696 unit=kL
